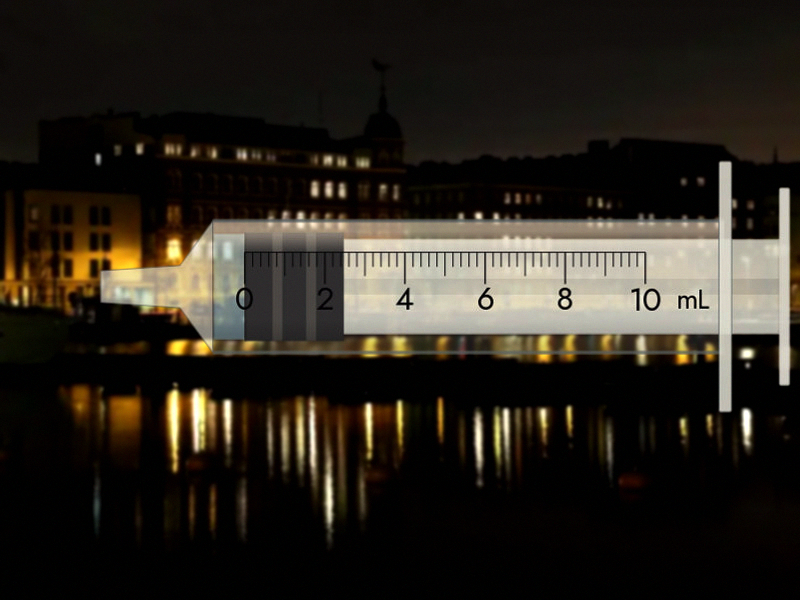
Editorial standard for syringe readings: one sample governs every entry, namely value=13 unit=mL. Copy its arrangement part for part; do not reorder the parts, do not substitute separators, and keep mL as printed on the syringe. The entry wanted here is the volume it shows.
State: value=0 unit=mL
